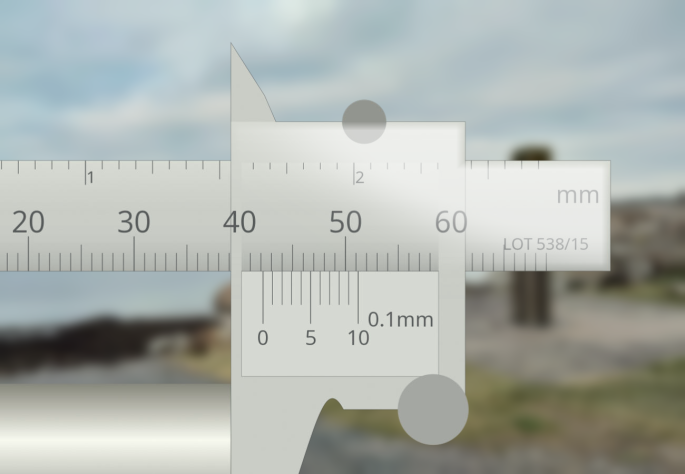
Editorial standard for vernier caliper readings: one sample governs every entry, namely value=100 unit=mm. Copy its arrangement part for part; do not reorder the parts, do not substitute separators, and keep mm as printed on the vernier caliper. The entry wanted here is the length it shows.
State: value=42.2 unit=mm
